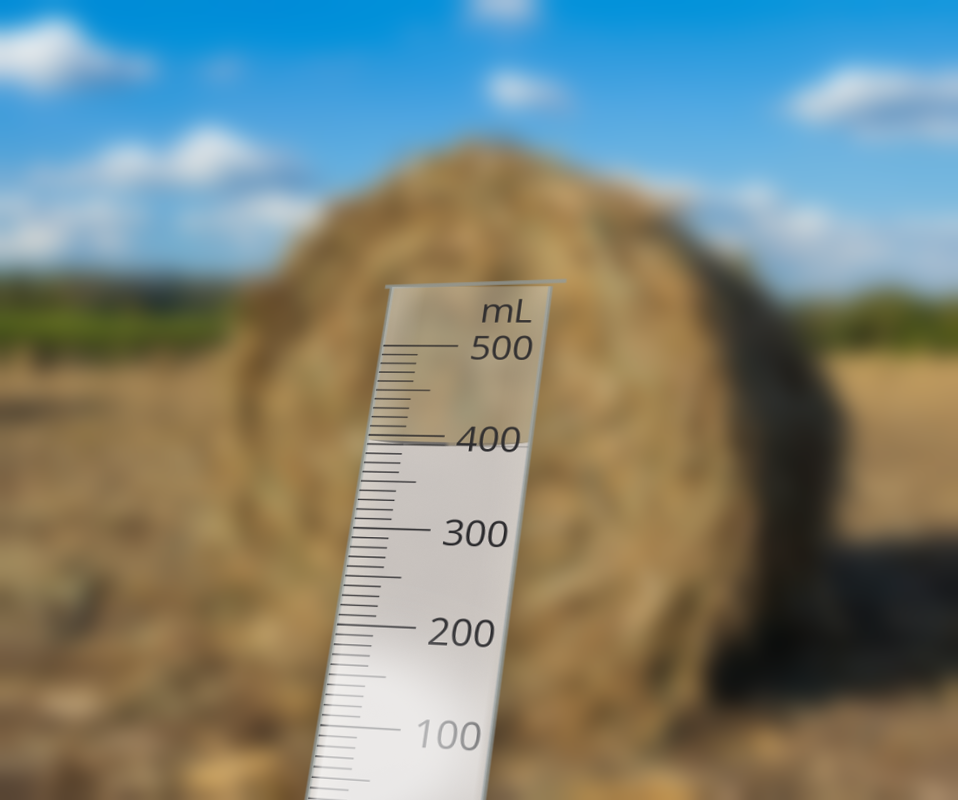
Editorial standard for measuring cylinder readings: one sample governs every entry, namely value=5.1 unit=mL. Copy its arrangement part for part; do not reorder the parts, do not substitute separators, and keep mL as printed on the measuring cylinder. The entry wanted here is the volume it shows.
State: value=390 unit=mL
